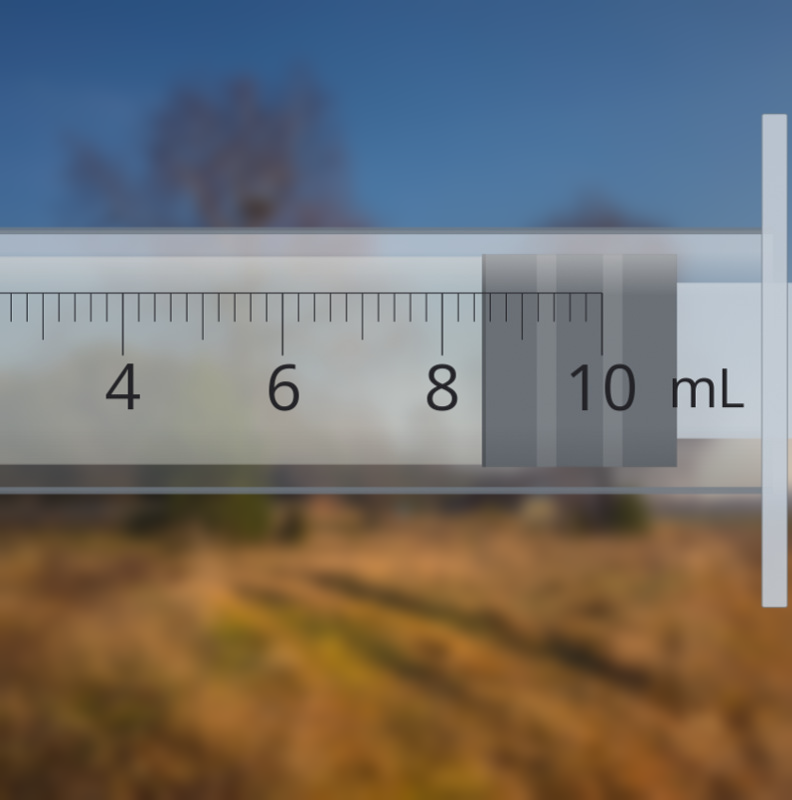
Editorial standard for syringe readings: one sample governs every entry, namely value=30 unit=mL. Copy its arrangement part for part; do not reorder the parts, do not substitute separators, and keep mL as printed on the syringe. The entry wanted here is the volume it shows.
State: value=8.5 unit=mL
